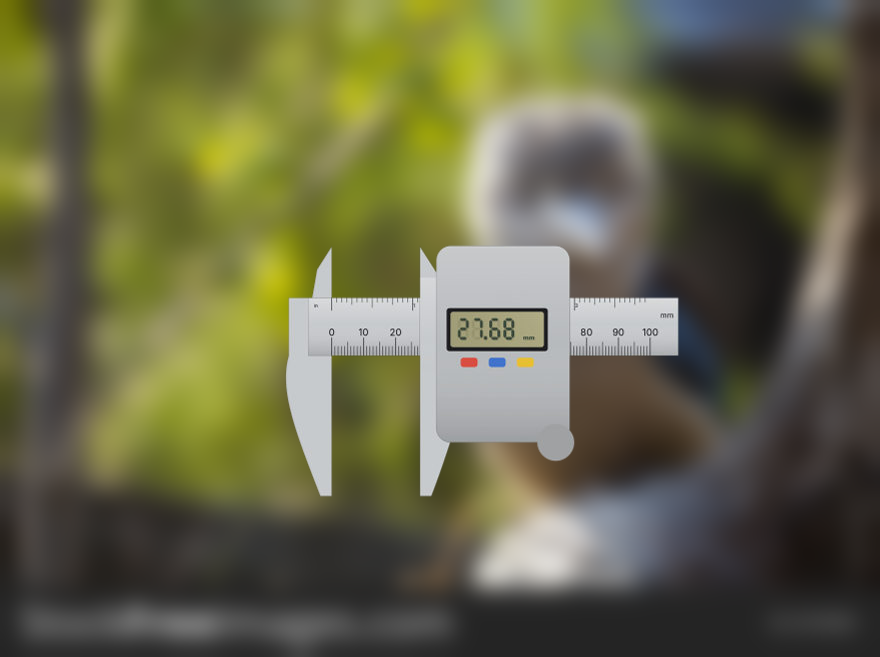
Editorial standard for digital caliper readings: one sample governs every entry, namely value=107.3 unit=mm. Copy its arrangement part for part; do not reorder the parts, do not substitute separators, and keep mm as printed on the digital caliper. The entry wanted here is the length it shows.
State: value=27.68 unit=mm
